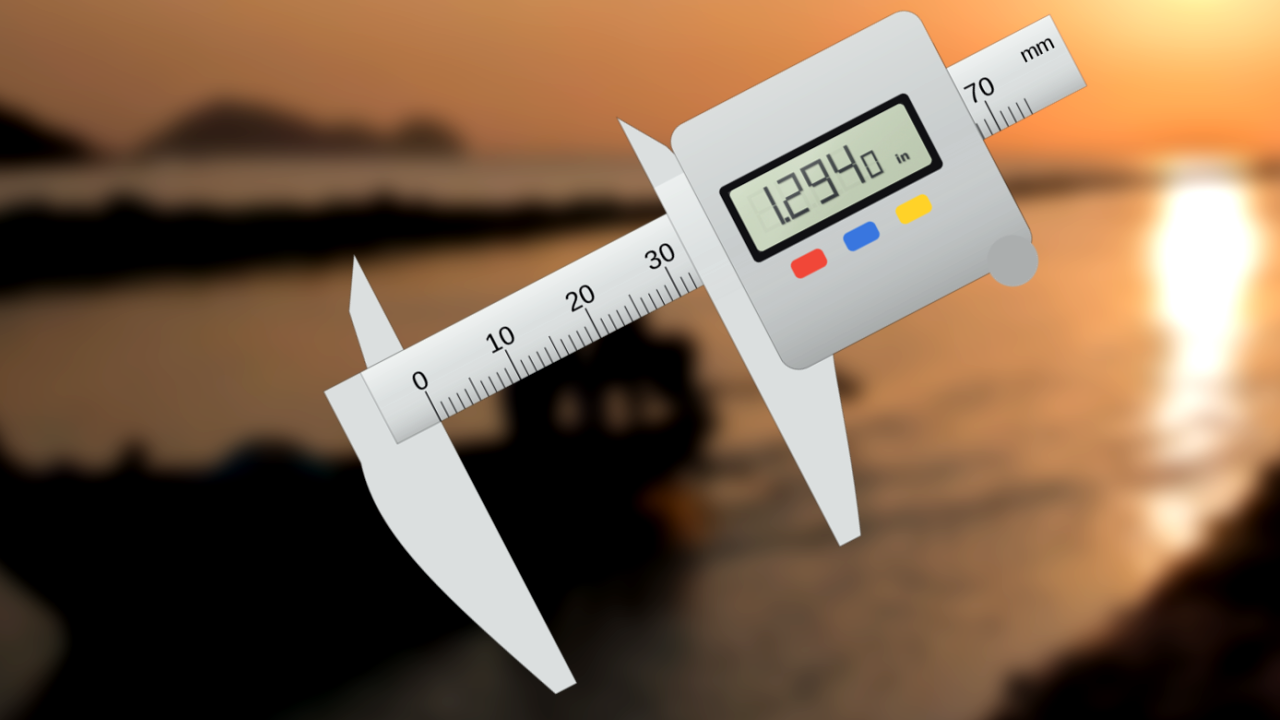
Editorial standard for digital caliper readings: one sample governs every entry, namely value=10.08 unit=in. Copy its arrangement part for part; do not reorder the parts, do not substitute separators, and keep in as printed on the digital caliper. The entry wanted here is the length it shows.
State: value=1.2940 unit=in
